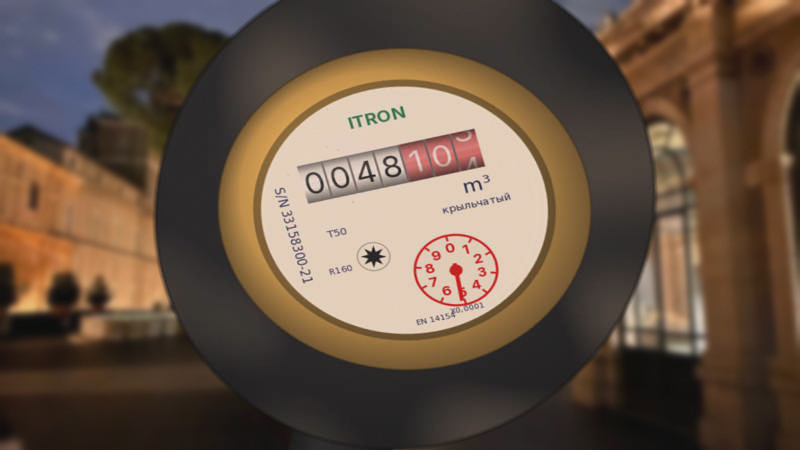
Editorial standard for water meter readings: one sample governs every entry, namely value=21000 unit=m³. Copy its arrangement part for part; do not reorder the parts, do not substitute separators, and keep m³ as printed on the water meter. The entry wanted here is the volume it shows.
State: value=48.1035 unit=m³
